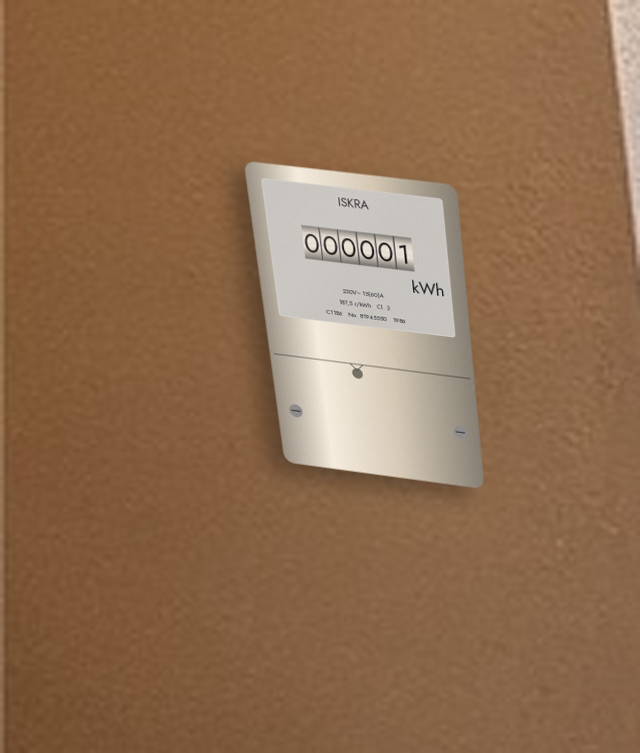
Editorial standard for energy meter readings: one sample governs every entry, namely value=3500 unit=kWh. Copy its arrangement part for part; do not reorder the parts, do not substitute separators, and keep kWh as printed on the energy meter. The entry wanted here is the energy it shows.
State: value=1 unit=kWh
